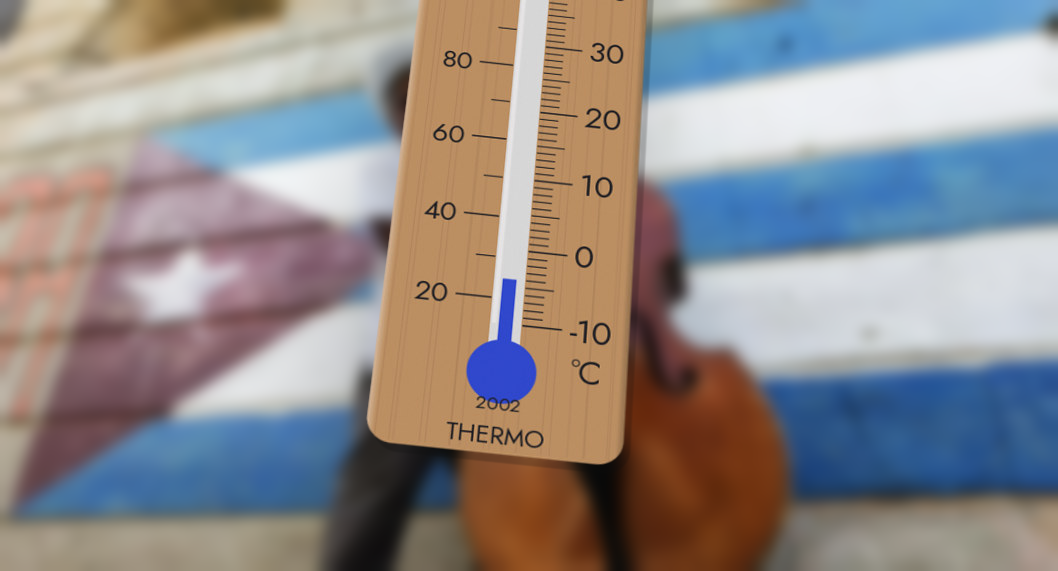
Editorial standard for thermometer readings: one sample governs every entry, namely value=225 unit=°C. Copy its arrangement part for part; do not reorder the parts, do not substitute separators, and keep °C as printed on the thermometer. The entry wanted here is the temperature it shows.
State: value=-4 unit=°C
